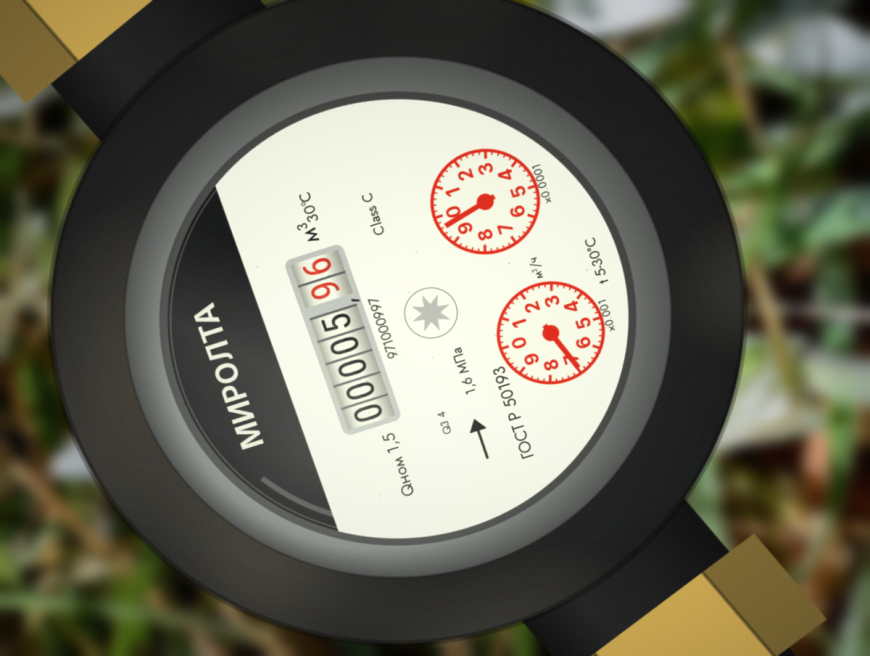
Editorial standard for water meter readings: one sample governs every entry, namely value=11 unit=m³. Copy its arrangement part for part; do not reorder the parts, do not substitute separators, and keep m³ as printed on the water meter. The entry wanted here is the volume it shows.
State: value=5.9669 unit=m³
